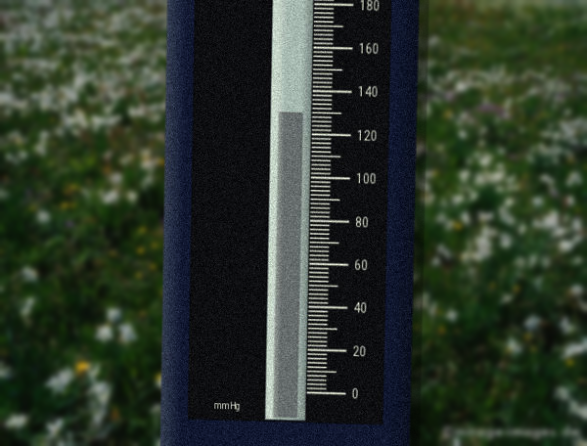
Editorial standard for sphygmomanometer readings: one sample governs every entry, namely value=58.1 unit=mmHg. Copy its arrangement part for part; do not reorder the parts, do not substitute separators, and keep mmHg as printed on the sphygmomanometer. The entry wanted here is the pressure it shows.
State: value=130 unit=mmHg
